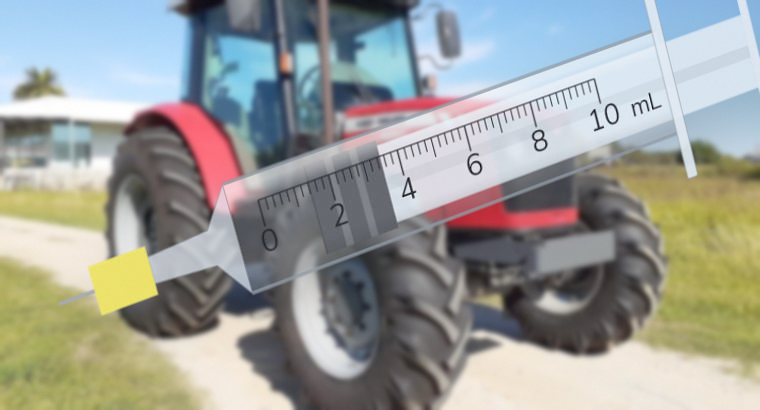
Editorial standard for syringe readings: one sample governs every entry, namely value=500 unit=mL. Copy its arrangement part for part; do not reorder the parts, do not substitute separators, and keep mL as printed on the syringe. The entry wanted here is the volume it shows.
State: value=1.4 unit=mL
